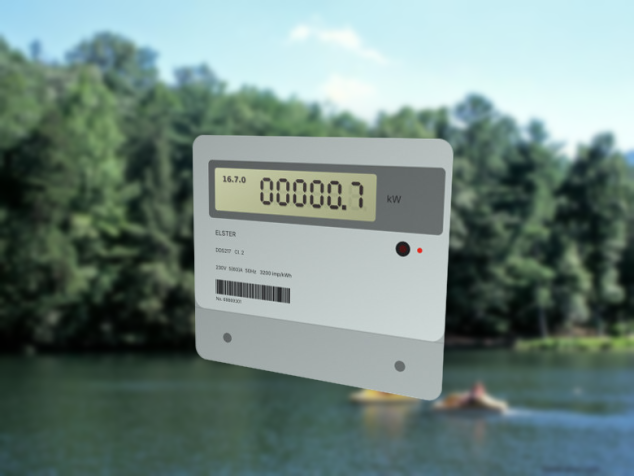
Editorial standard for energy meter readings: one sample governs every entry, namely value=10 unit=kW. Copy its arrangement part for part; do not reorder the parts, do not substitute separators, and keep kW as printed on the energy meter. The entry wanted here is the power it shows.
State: value=0.7 unit=kW
